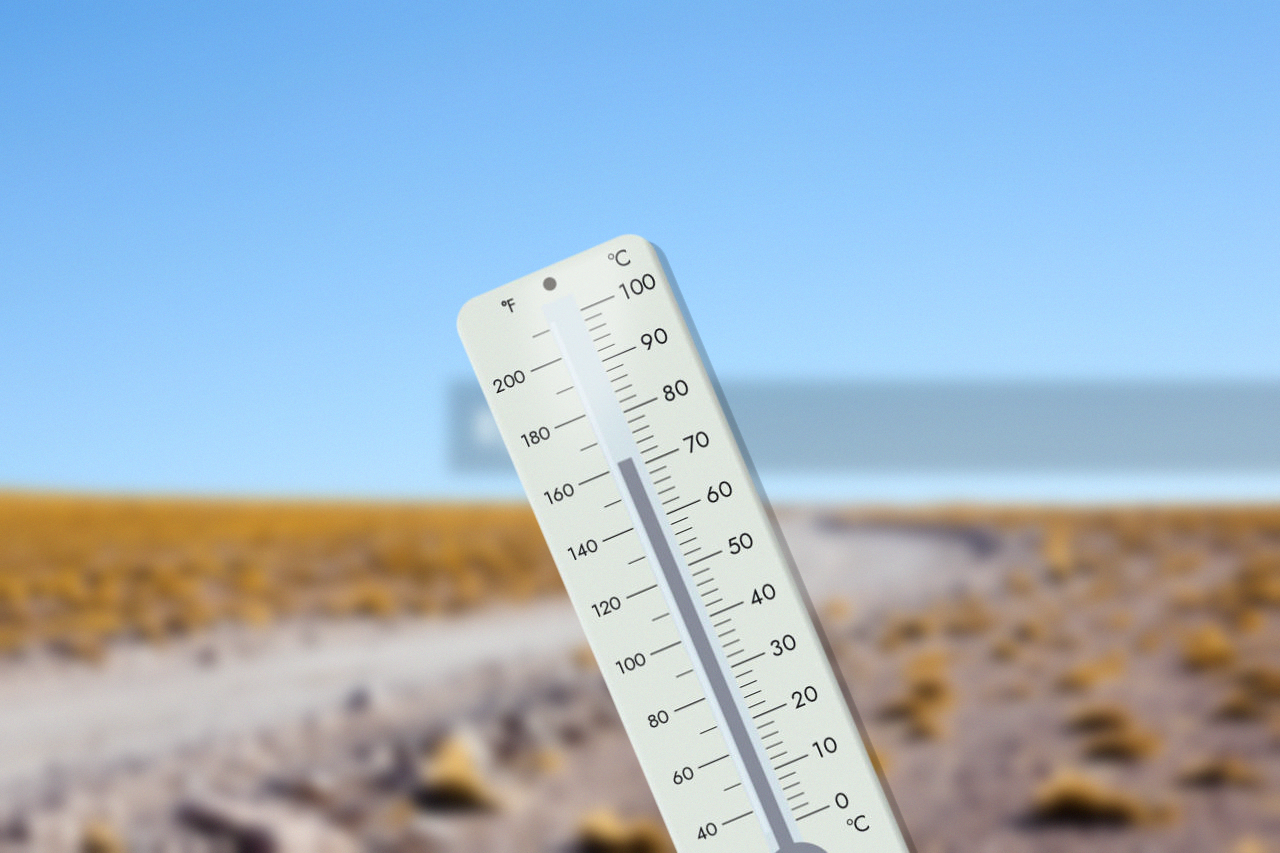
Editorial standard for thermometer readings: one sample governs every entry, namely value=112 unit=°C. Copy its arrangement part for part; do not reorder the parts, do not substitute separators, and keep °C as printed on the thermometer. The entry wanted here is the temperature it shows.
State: value=72 unit=°C
